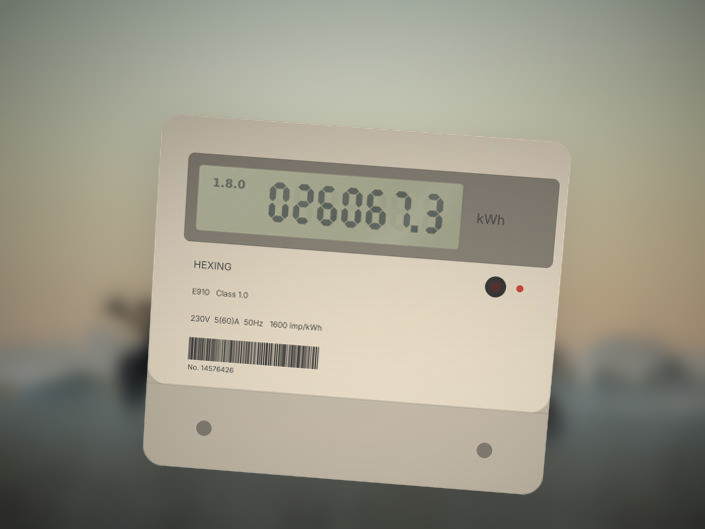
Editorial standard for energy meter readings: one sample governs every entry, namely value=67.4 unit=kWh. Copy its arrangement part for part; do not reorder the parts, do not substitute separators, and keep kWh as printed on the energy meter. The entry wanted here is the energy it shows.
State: value=26067.3 unit=kWh
